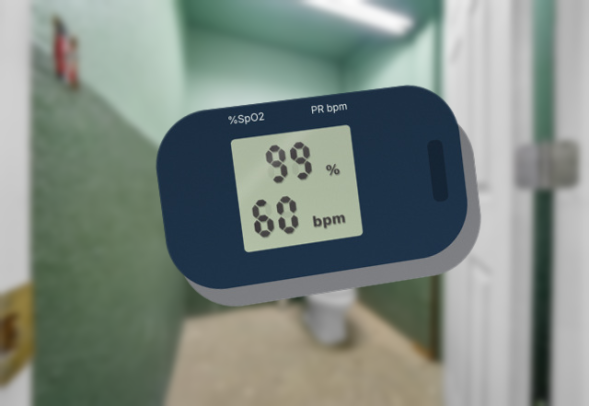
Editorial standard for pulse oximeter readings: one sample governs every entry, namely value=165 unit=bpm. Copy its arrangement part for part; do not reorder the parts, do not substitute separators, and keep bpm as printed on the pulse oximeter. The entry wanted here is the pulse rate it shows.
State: value=60 unit=bpm
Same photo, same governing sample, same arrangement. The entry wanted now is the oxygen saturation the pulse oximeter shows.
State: value=99 unit=%
